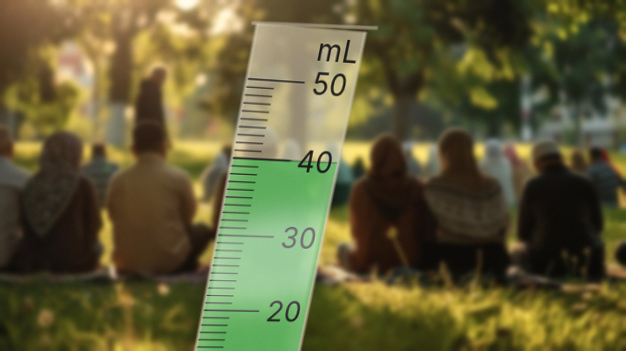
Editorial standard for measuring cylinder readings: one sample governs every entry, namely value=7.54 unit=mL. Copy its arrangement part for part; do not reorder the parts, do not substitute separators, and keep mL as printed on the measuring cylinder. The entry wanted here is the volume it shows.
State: value=40 unit=mL
